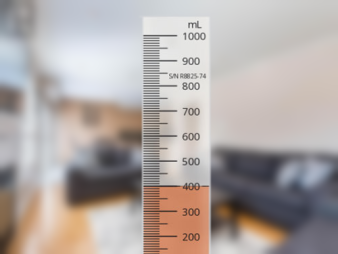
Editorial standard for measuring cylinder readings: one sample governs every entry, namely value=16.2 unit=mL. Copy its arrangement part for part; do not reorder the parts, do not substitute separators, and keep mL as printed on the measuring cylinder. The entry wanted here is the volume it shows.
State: value=400 unit=mL
